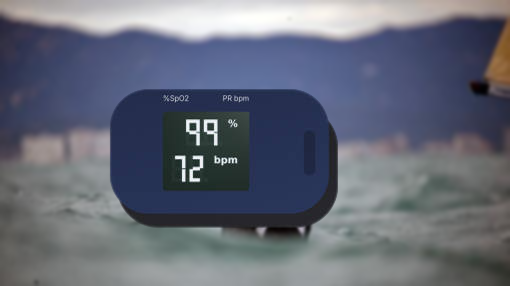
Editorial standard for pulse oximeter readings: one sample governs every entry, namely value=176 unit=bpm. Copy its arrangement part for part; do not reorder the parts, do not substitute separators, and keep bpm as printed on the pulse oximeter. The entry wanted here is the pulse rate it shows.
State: value=72 unit=bpm
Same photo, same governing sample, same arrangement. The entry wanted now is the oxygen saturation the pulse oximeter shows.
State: value=99 unit=%
